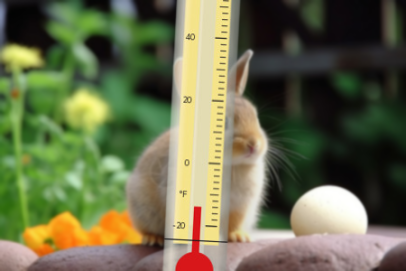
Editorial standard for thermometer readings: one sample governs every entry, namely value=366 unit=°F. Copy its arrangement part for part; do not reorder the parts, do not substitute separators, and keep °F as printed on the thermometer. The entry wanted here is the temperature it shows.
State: value=-14 unit=°F
